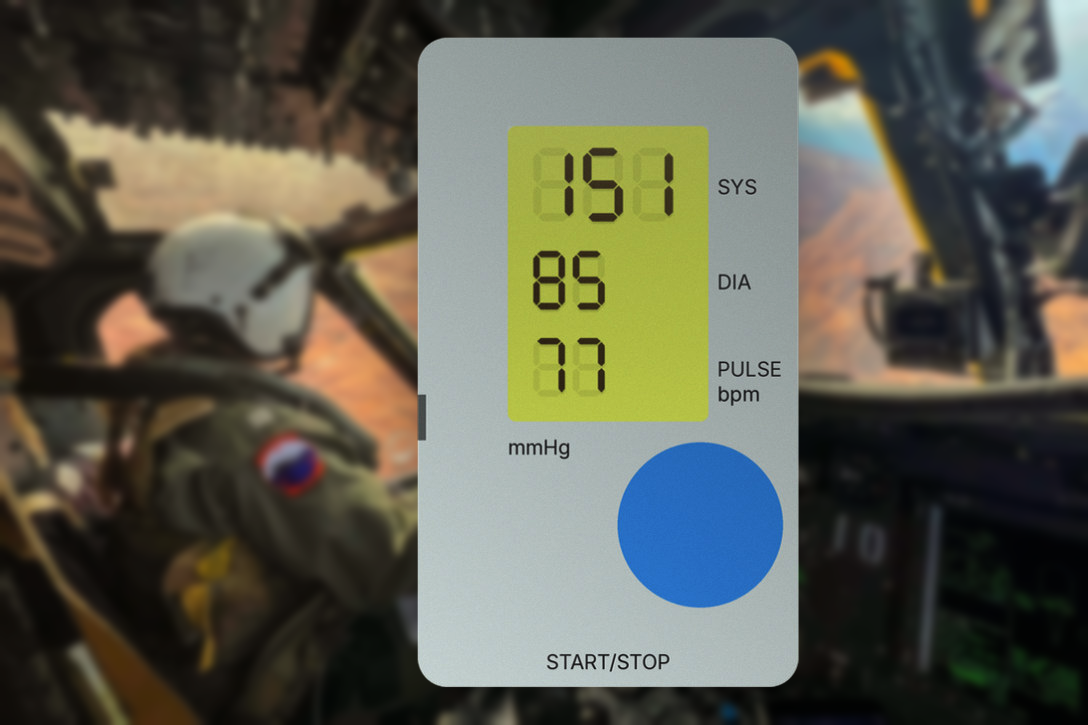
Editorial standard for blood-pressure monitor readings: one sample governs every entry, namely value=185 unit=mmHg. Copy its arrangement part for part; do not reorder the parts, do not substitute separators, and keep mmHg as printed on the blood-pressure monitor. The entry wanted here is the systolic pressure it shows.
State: value=151 unit=mmHg
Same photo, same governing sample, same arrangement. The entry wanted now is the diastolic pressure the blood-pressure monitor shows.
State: value=85 unit=mmHg
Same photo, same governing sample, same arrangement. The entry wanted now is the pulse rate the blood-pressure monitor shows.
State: value=77 unit=bpm
